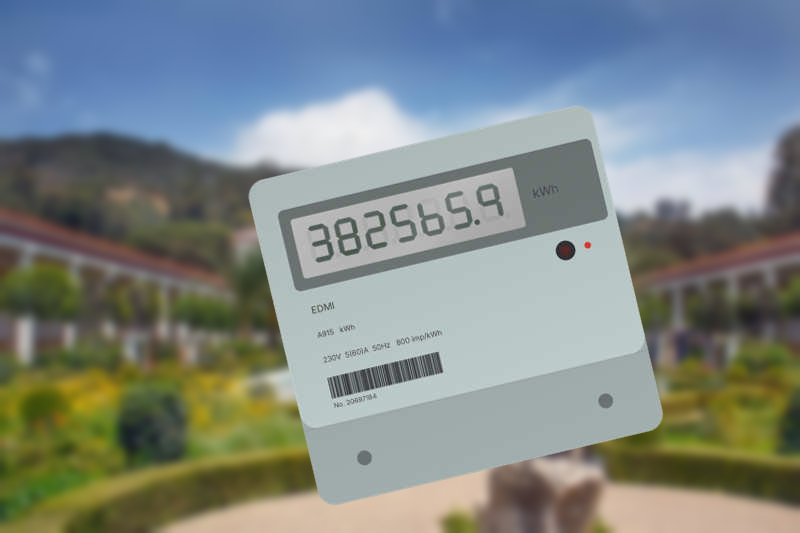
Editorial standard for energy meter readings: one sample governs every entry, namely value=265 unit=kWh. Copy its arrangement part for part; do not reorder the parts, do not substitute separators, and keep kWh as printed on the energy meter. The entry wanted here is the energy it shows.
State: value=382565.9 unit=kWh
